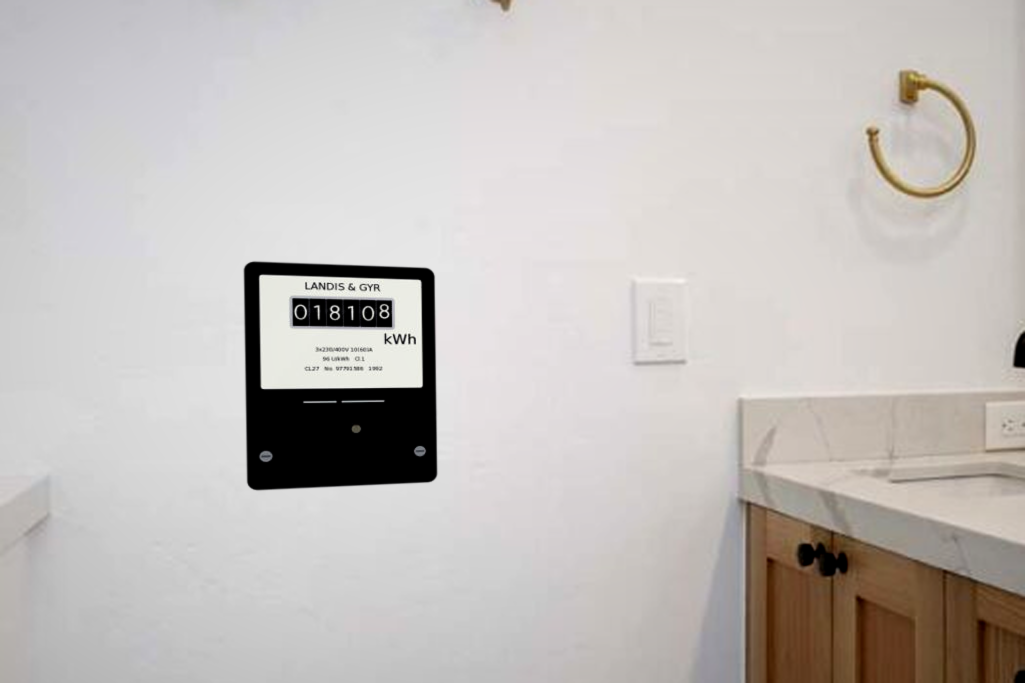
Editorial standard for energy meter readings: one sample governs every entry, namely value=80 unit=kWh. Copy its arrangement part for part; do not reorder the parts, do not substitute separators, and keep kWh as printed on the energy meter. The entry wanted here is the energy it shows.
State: value=18108 unit=kWh
